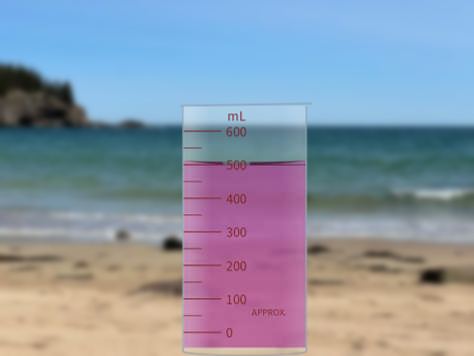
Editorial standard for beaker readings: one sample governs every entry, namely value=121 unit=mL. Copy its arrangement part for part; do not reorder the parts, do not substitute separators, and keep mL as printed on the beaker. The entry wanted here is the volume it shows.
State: value=500 unit=mL
